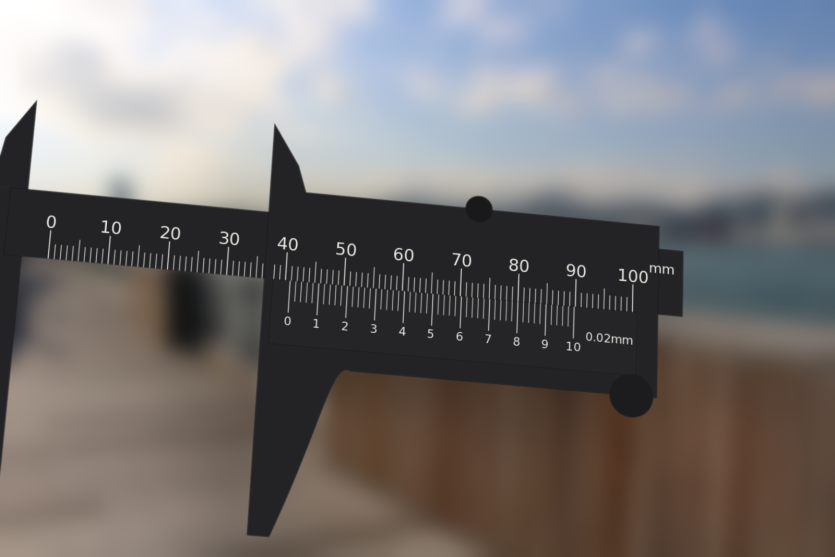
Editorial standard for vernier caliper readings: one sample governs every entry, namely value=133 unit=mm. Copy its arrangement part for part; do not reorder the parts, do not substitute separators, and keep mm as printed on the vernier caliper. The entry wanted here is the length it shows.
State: value=40.8 unit=mm
